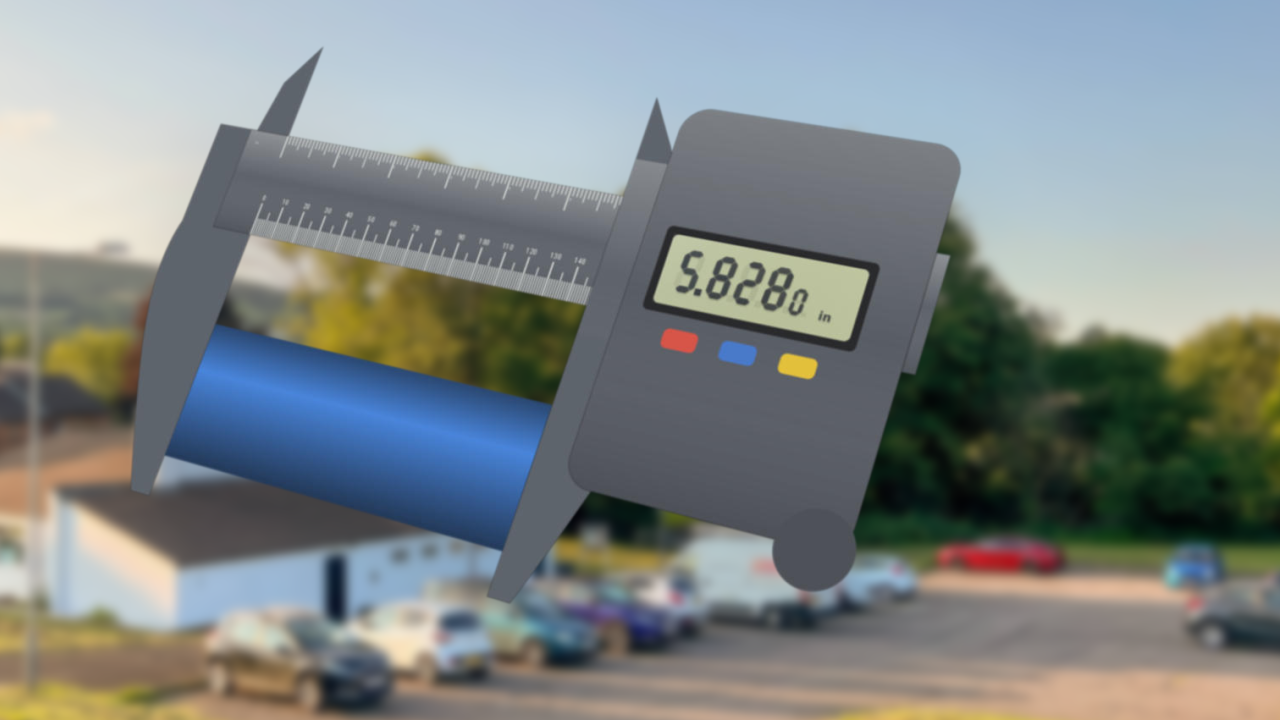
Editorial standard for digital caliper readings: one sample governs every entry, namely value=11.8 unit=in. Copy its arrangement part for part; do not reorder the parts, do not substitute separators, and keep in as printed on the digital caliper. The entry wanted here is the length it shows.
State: value=5.8280 unit=in
